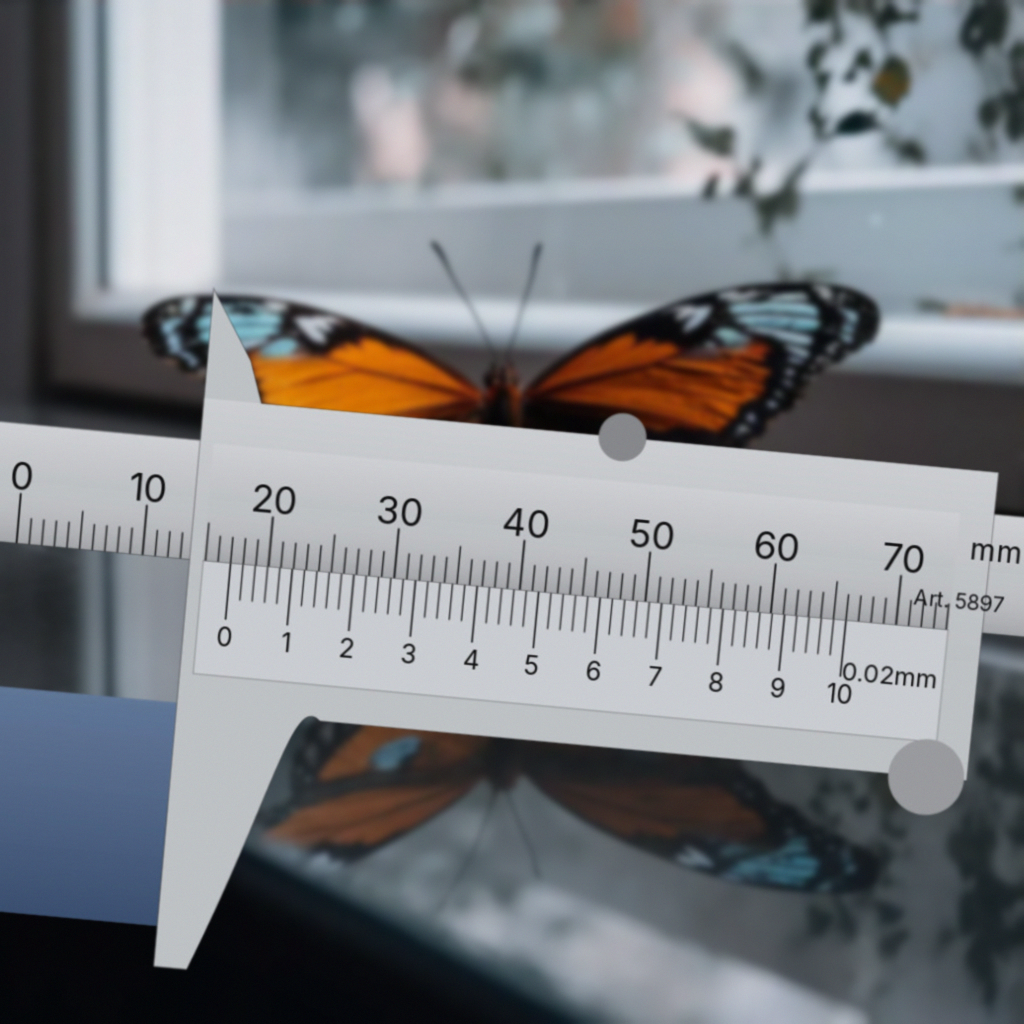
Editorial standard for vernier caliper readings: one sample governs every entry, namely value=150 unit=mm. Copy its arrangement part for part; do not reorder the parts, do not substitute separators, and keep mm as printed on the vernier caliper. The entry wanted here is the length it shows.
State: value=17.0 unit=mm
